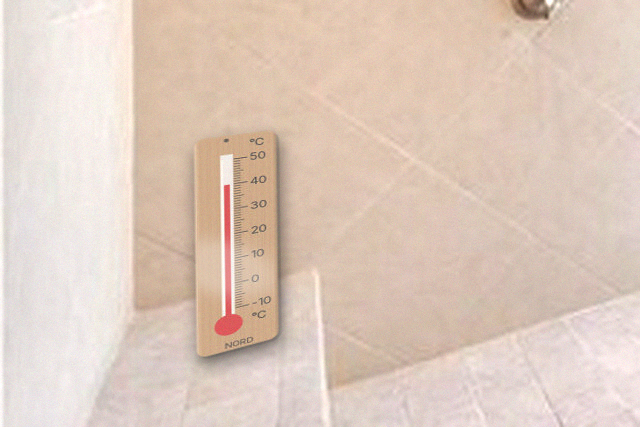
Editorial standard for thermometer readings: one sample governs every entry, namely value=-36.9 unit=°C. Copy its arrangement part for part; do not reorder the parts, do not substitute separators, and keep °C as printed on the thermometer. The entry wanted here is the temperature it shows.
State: value=40 unit=°C
